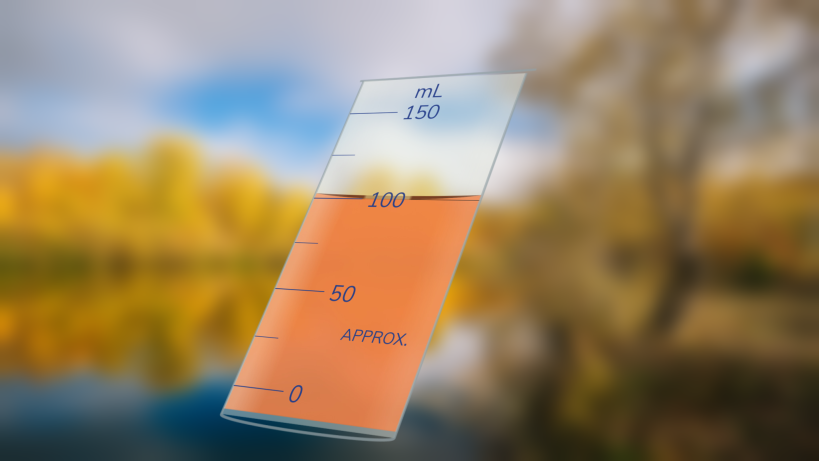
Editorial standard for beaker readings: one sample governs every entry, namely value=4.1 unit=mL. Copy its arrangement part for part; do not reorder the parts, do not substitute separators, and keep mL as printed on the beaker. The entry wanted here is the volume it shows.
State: value=100 unit=mL
